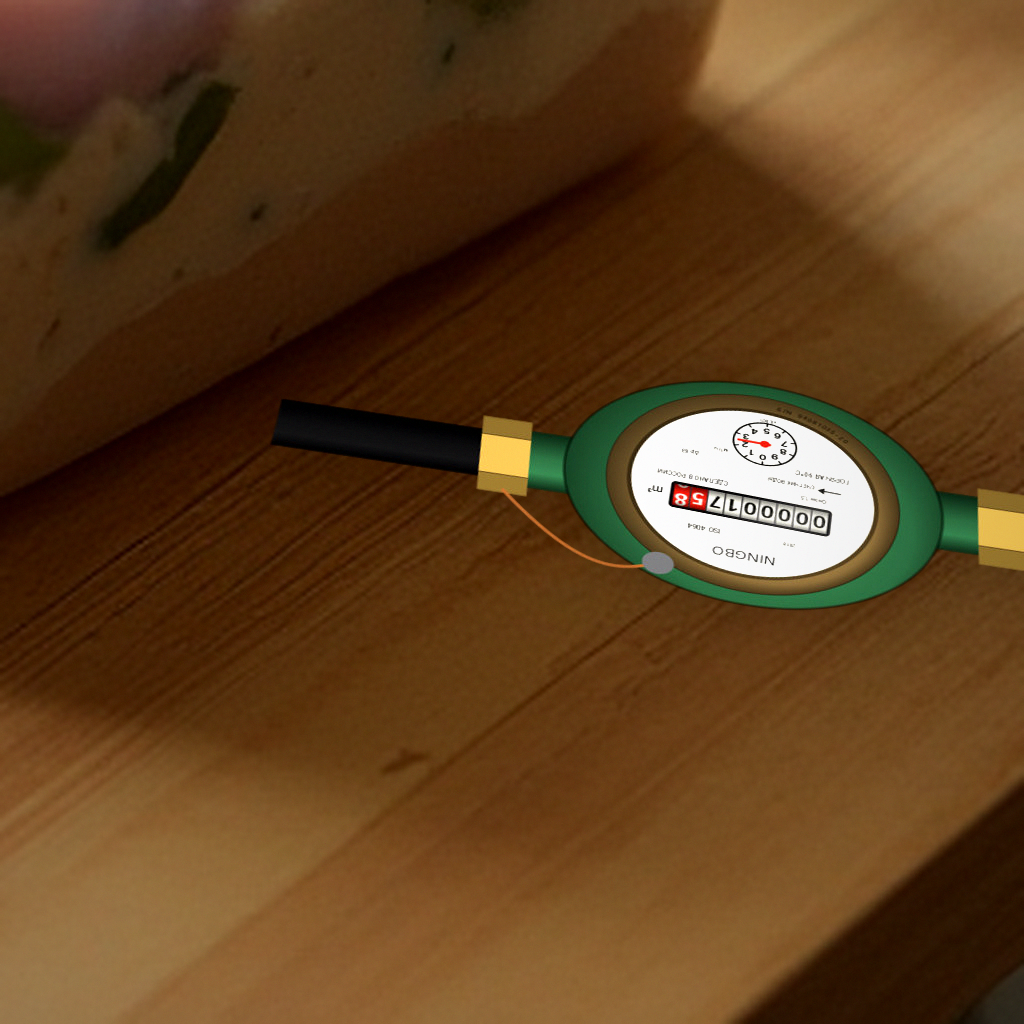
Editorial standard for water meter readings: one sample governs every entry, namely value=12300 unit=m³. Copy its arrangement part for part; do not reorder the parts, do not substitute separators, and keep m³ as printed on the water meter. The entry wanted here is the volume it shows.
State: value=17.582 unit=m³
